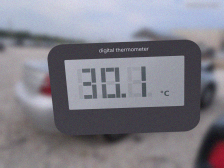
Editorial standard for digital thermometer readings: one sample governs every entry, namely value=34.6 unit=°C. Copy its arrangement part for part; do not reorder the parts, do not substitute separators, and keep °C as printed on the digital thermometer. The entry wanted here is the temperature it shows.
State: value=30.1 unit=°C
